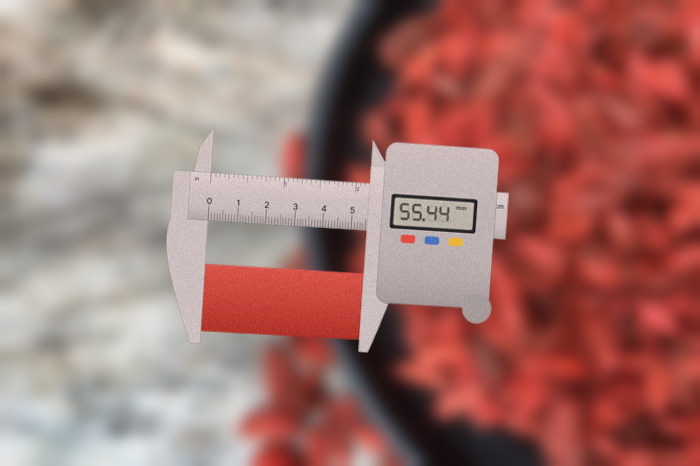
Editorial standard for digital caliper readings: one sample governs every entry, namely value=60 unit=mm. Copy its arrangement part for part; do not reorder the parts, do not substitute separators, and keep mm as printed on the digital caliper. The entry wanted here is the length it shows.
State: value=55.44 unit=mm
